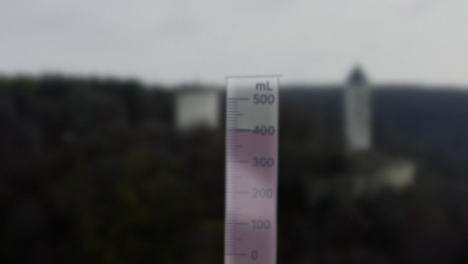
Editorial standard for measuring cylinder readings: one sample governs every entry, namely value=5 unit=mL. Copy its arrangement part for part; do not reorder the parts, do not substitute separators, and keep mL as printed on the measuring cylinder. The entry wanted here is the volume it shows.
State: value=400 unit=mL
